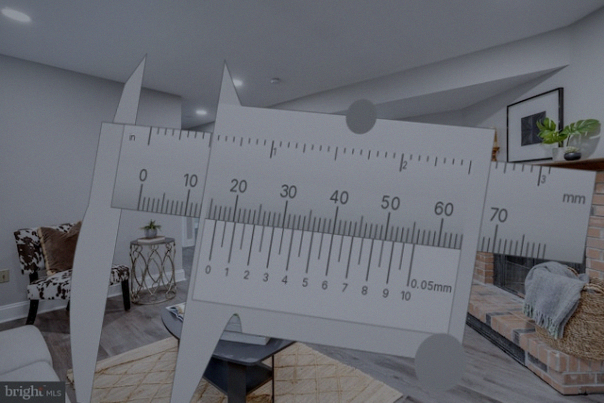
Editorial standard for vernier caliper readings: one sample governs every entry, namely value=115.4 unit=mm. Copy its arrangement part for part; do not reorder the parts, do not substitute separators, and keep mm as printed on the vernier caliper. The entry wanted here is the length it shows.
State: value=16.5 unit=mm
